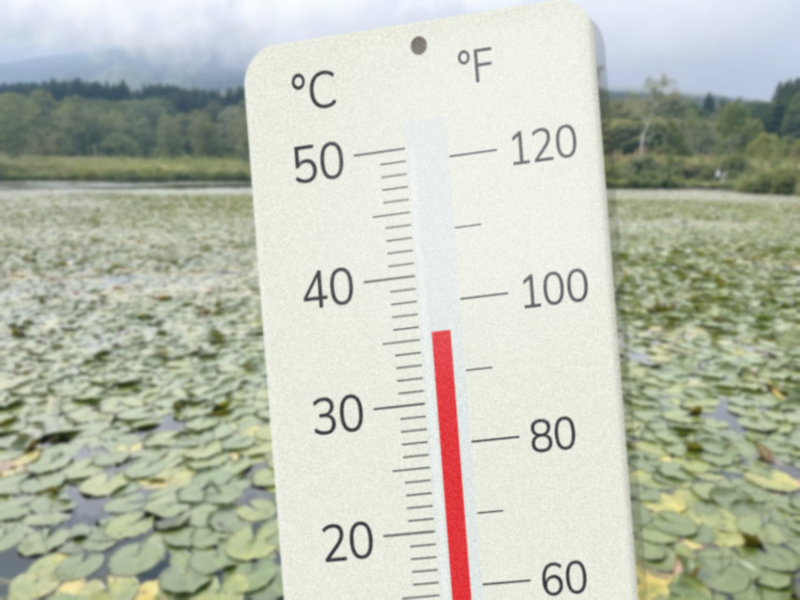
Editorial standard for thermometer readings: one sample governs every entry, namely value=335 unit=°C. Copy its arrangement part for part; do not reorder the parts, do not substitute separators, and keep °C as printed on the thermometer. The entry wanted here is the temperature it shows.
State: value=35.5 unit=°C
